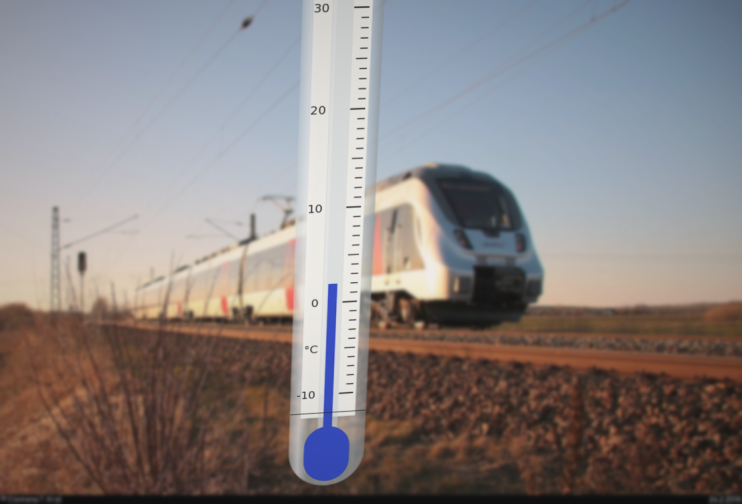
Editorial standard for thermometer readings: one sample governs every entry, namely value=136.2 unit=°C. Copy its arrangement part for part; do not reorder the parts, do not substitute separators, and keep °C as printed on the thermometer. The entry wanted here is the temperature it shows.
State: value=2 unit=°C
